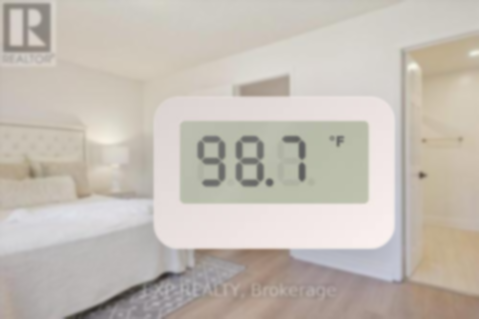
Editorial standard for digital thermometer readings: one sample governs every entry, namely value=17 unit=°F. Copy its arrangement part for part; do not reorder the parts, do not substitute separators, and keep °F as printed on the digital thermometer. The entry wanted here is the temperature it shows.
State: value=98.7 unit=°F
